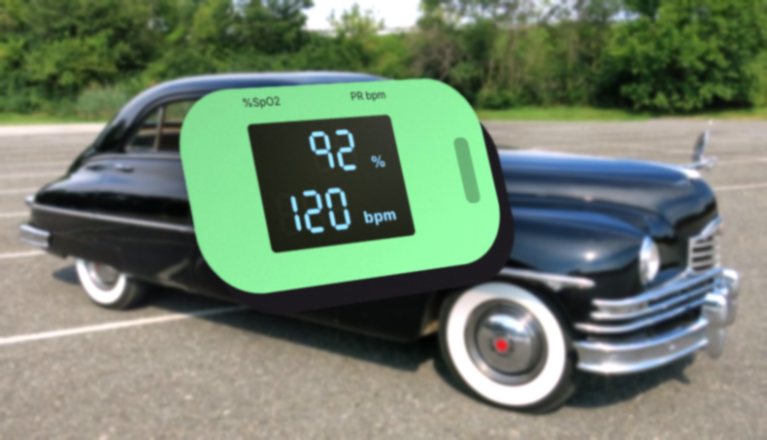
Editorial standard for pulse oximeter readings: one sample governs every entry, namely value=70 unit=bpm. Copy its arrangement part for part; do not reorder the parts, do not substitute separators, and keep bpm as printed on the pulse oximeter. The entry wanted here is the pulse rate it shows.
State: value=120 unit=bpm
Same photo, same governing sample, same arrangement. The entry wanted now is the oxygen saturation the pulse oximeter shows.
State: value=92 unit=%
